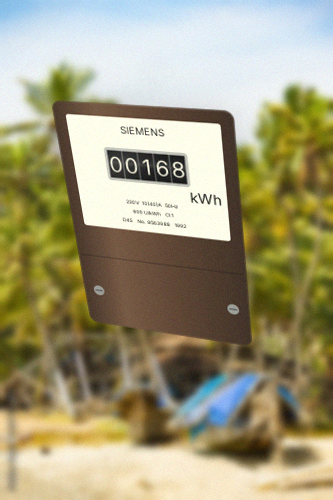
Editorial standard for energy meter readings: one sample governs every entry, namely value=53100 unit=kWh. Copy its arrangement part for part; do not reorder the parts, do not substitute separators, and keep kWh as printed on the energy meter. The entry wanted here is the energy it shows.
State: value=168 unit=kWh
